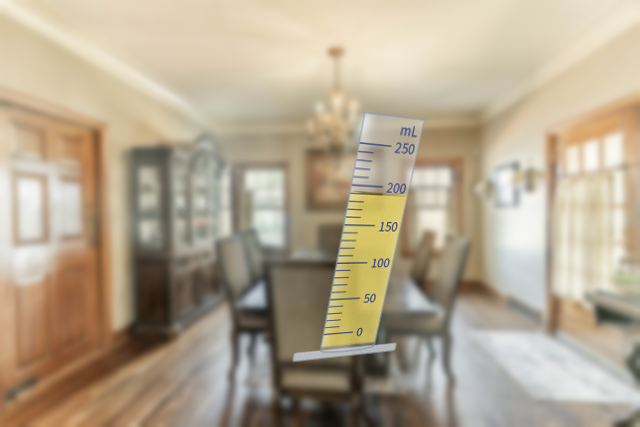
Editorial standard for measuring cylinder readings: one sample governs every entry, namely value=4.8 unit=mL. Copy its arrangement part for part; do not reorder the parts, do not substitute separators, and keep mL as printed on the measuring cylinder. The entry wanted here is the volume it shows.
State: value=190 unit=mL
